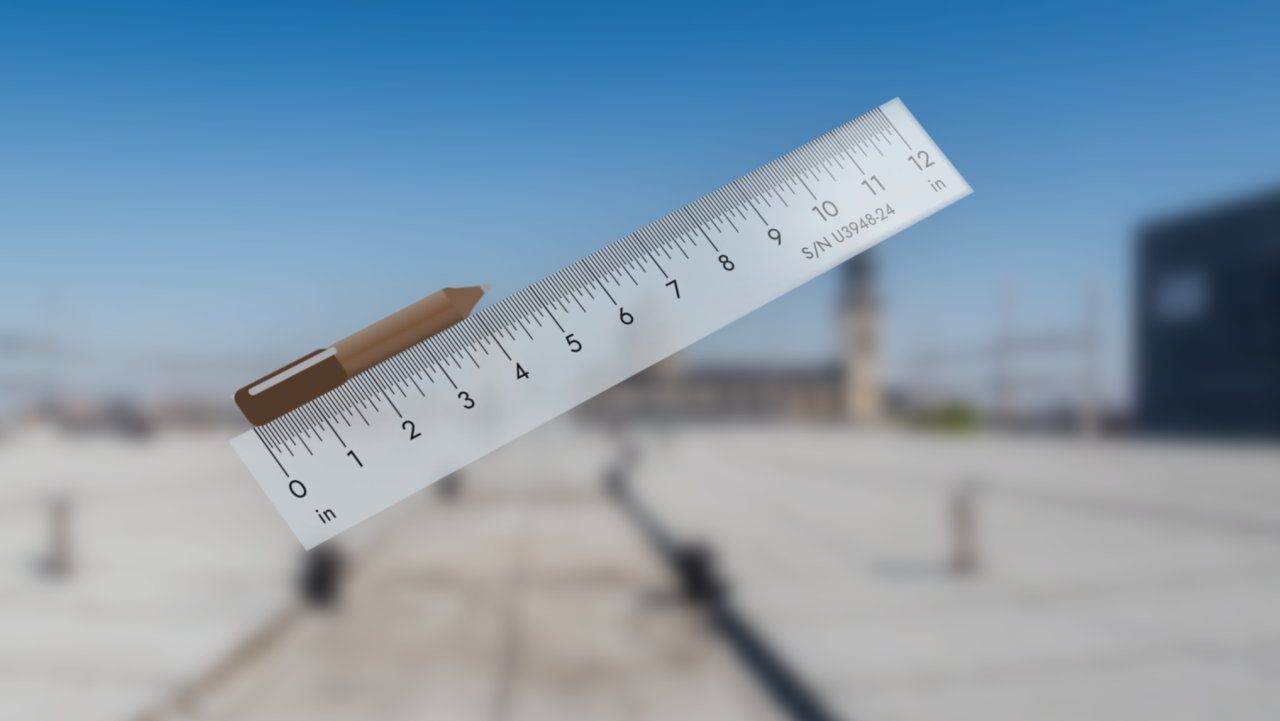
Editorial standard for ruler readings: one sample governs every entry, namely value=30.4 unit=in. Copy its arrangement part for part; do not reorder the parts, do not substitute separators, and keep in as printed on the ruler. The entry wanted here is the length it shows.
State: value=4.5 unit=in
